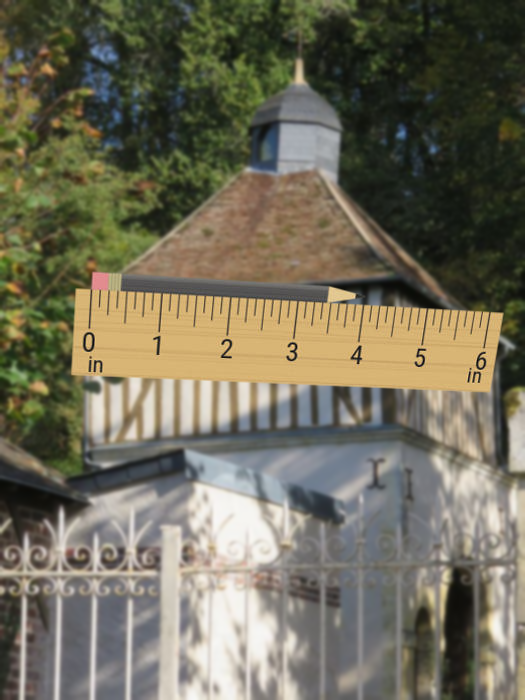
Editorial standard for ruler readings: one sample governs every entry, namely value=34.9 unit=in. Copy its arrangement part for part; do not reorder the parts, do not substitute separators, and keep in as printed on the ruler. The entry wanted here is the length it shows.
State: value=4 unit=in
